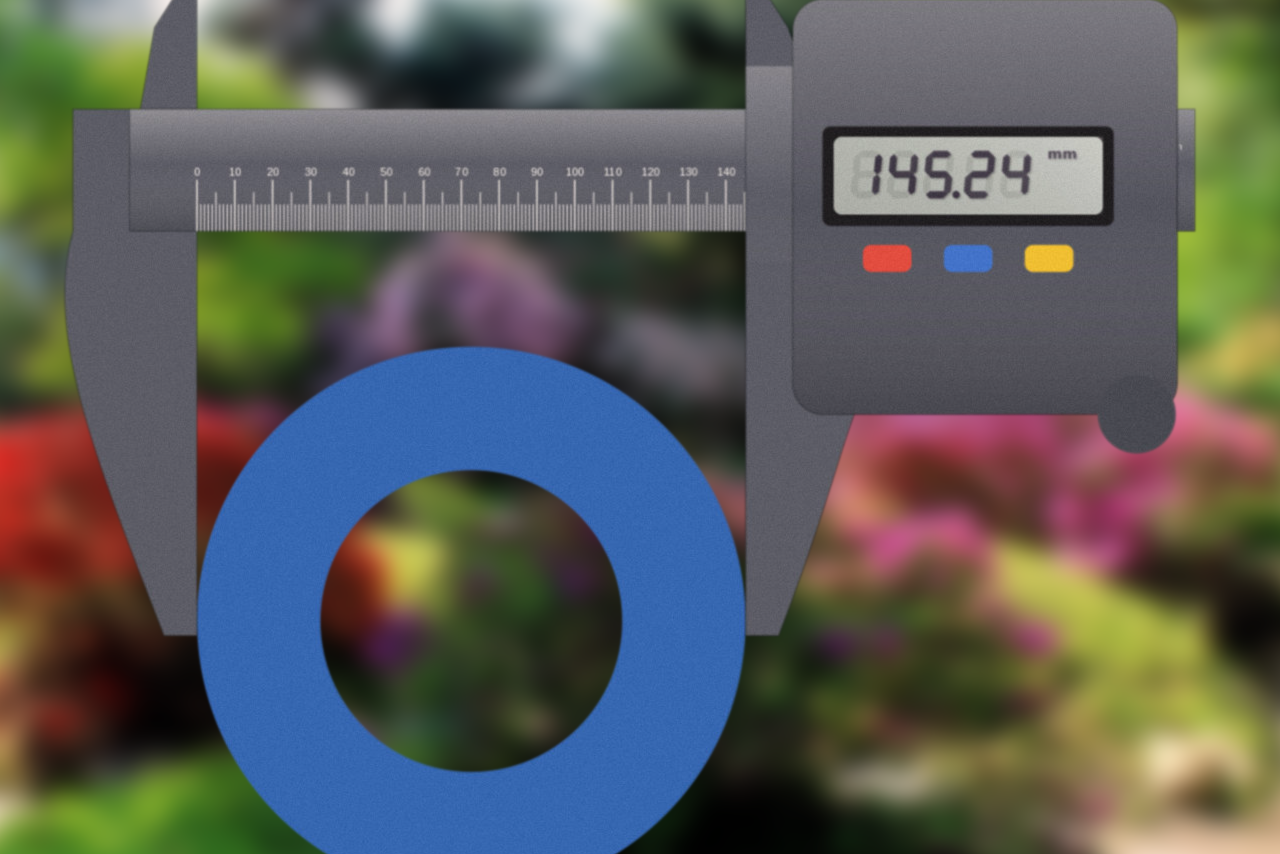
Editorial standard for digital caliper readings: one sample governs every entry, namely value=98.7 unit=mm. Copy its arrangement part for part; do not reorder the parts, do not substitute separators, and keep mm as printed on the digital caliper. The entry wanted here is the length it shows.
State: value=145.24 unit=mm
